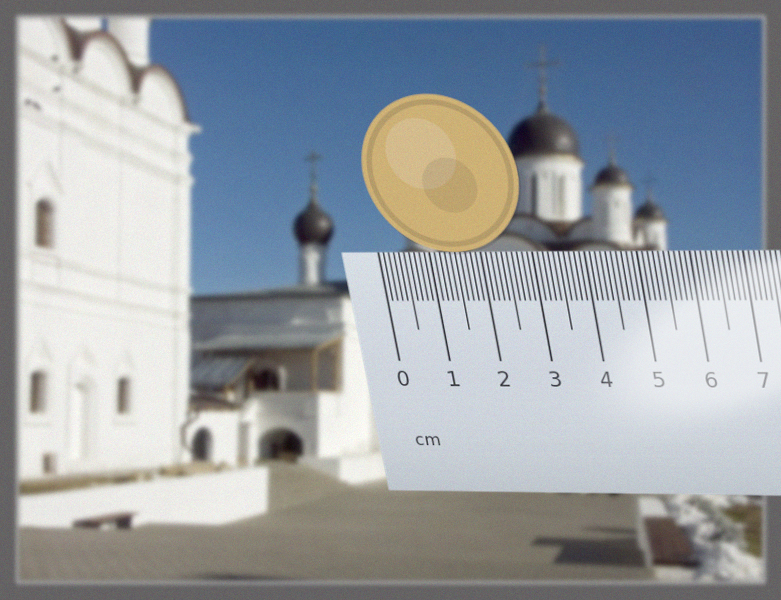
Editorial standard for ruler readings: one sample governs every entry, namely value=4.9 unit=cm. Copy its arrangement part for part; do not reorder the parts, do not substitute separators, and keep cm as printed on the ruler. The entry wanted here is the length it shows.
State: value=3 unit=cm
